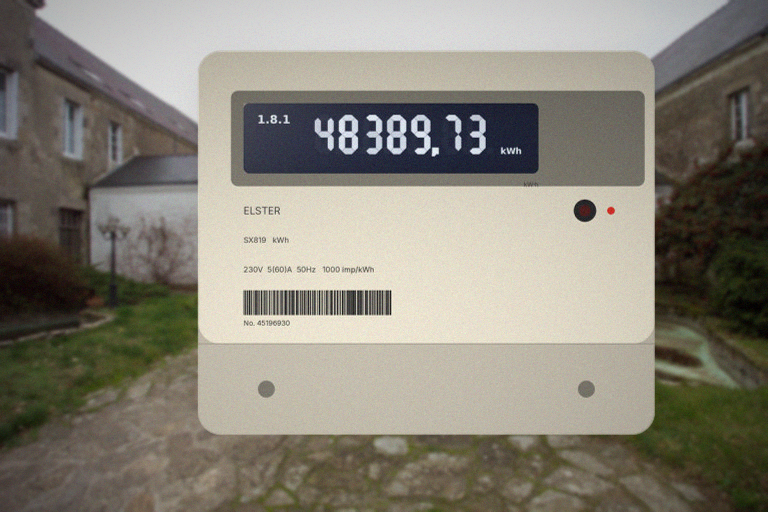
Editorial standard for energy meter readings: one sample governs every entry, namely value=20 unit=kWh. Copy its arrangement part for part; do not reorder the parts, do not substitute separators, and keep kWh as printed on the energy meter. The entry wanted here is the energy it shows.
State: value=48389.73 unit=kWh
